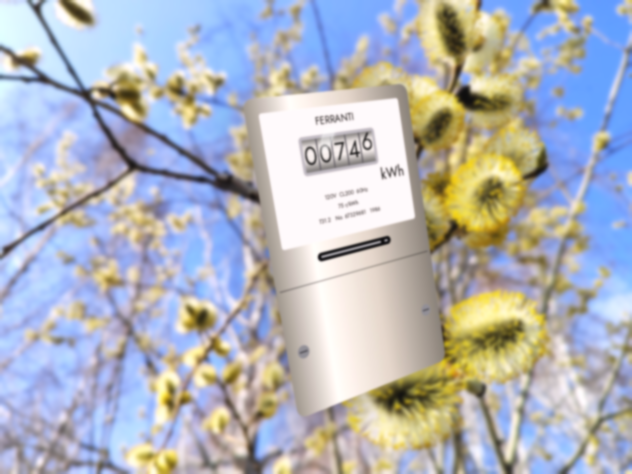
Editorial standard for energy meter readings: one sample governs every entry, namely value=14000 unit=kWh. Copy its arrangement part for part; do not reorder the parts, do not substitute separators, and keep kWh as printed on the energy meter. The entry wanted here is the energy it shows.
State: value=746 unit=kWh
